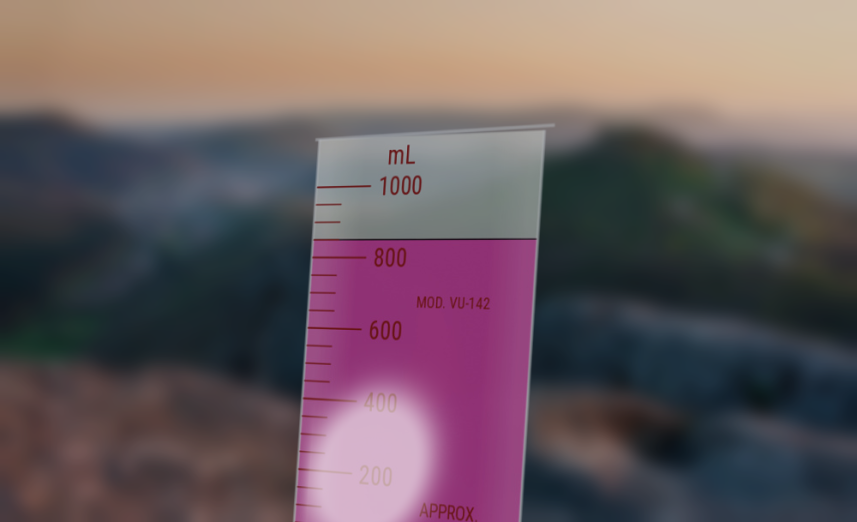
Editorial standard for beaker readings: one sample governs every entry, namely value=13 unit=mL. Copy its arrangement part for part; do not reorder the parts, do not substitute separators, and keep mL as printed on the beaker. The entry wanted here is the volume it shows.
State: value=850 unit=mL
